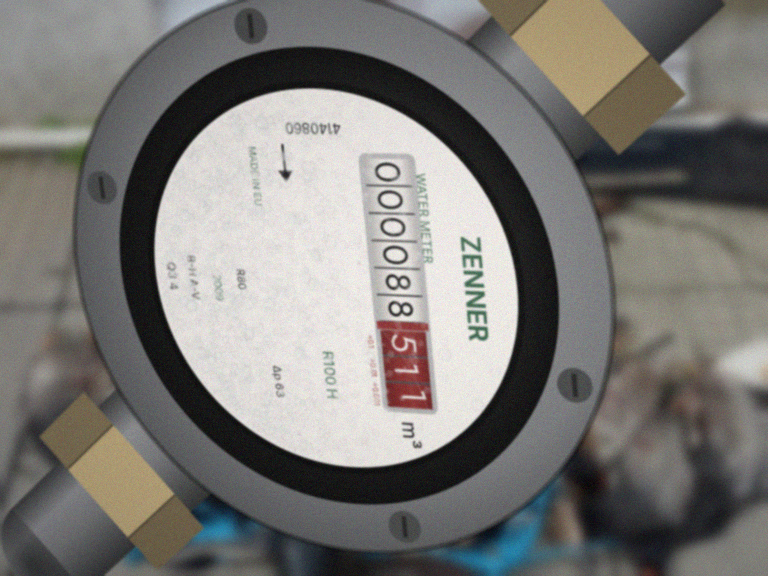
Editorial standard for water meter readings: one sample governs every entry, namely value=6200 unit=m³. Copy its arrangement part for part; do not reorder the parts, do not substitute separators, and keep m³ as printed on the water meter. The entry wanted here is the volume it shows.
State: value=88.511 unit=m³
